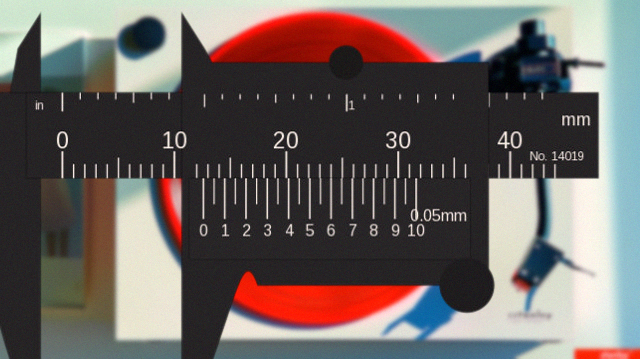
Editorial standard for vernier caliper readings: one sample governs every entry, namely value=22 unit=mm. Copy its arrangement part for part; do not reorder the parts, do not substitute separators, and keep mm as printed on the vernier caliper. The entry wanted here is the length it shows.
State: value=12.6 unit=mm
